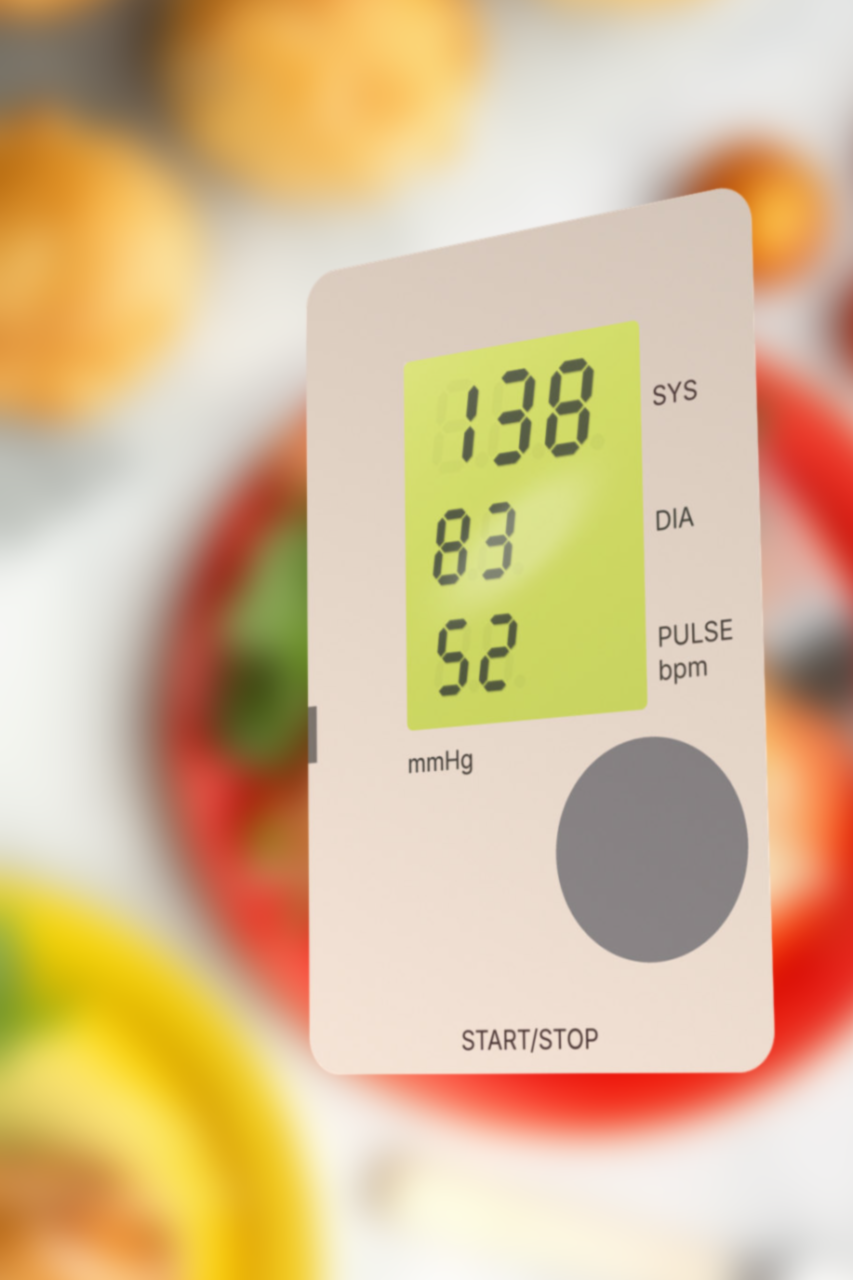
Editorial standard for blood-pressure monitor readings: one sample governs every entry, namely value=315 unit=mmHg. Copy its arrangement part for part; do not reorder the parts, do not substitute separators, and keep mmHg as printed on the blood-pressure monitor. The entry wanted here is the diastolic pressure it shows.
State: value=83 unit=mmHg
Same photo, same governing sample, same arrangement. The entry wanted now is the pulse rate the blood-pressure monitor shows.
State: value=52 unit=bpm
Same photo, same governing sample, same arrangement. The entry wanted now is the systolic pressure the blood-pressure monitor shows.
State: value=138 unit=mmHg
